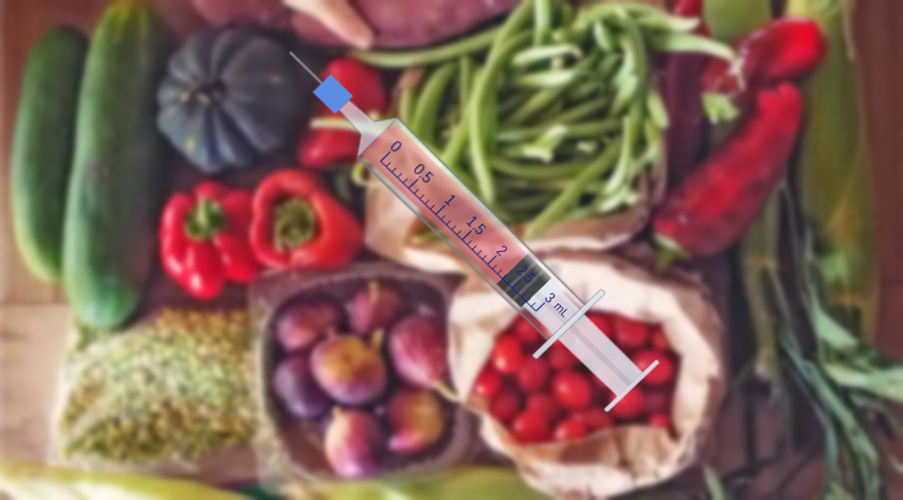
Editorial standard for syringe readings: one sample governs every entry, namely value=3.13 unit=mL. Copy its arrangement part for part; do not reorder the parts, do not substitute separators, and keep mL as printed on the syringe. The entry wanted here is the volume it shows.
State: value=2.3 unit=mL
